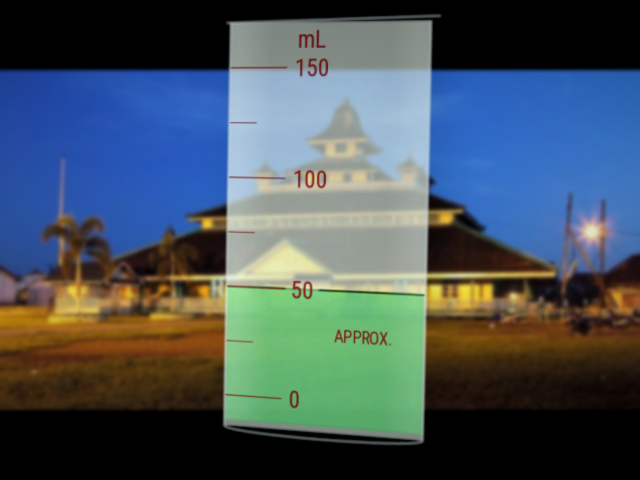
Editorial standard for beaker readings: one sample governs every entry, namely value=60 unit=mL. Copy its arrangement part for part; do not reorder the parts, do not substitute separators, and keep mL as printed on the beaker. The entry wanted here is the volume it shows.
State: value=50 unit=mL
